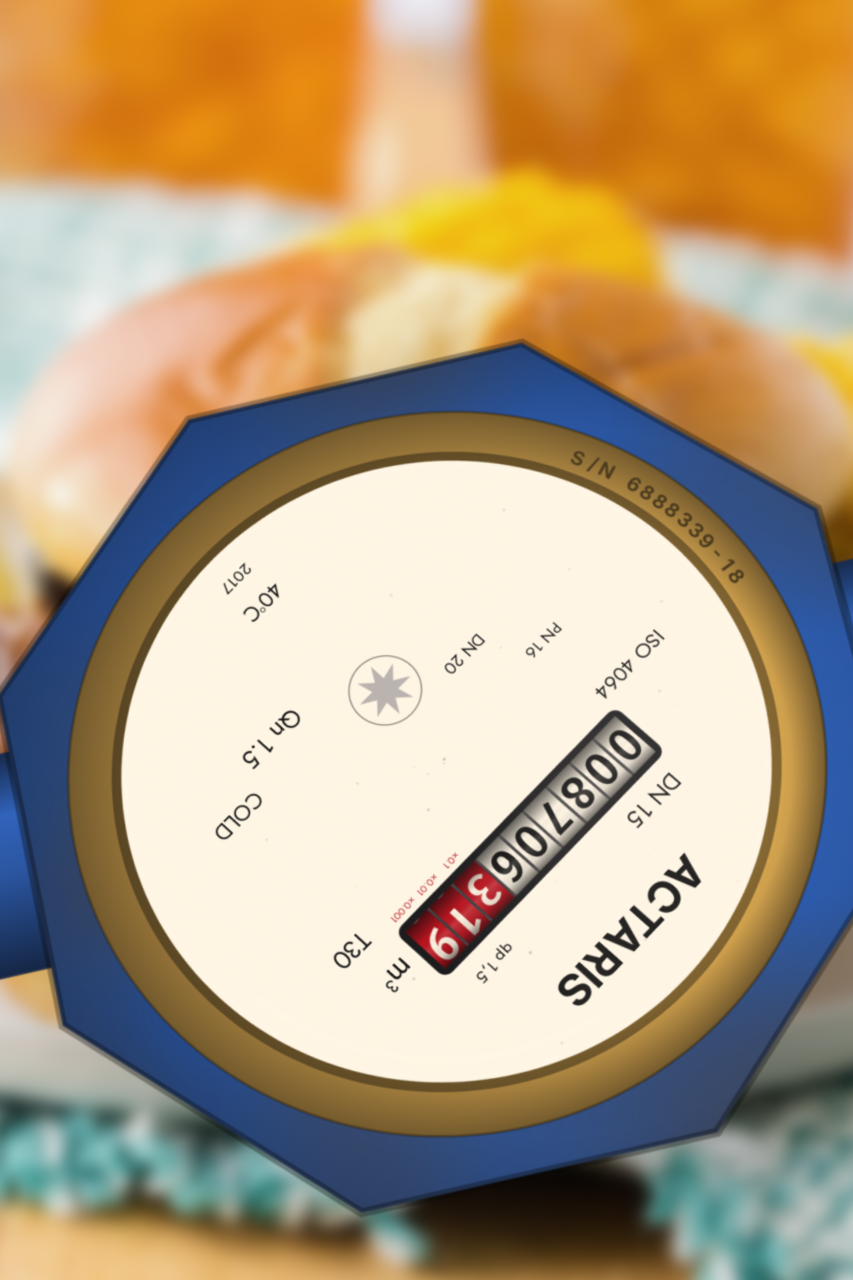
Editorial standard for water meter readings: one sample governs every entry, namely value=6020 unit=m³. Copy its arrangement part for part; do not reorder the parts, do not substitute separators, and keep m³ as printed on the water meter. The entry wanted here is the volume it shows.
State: value=8706.319 unit=m³
